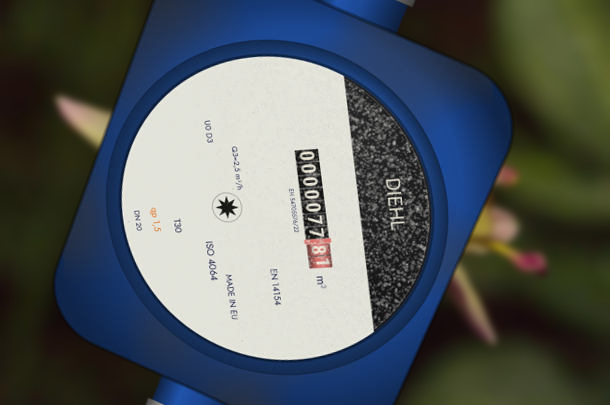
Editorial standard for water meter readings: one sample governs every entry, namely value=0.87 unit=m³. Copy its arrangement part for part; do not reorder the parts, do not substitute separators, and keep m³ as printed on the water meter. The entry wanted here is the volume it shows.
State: value=77.81 unit=m³
